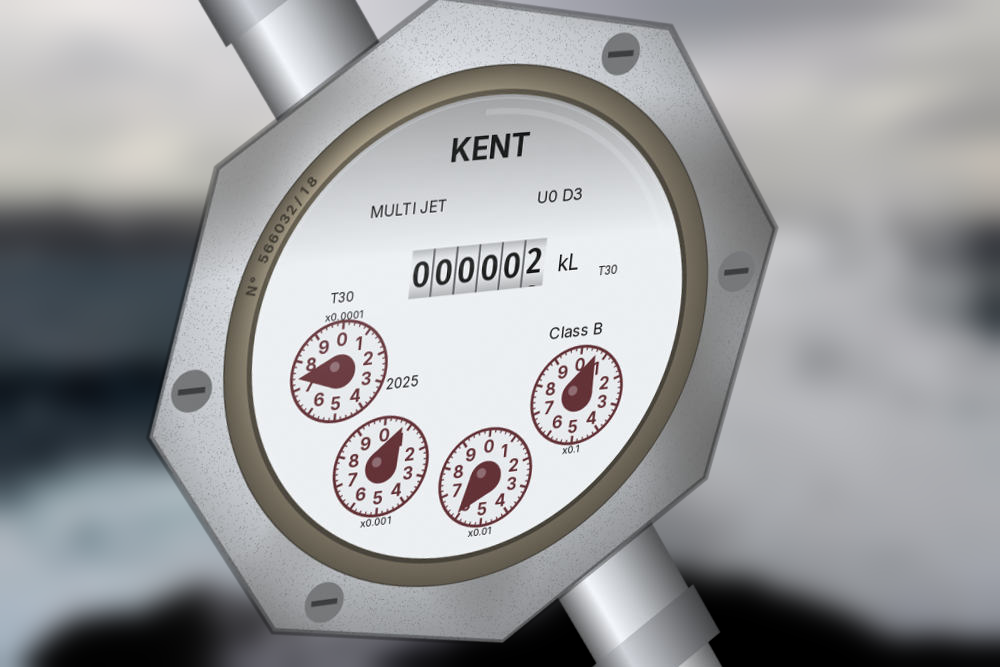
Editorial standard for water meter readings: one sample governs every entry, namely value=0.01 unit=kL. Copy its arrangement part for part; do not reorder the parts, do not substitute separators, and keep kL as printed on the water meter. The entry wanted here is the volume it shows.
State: value=2.0607 unit=kL
